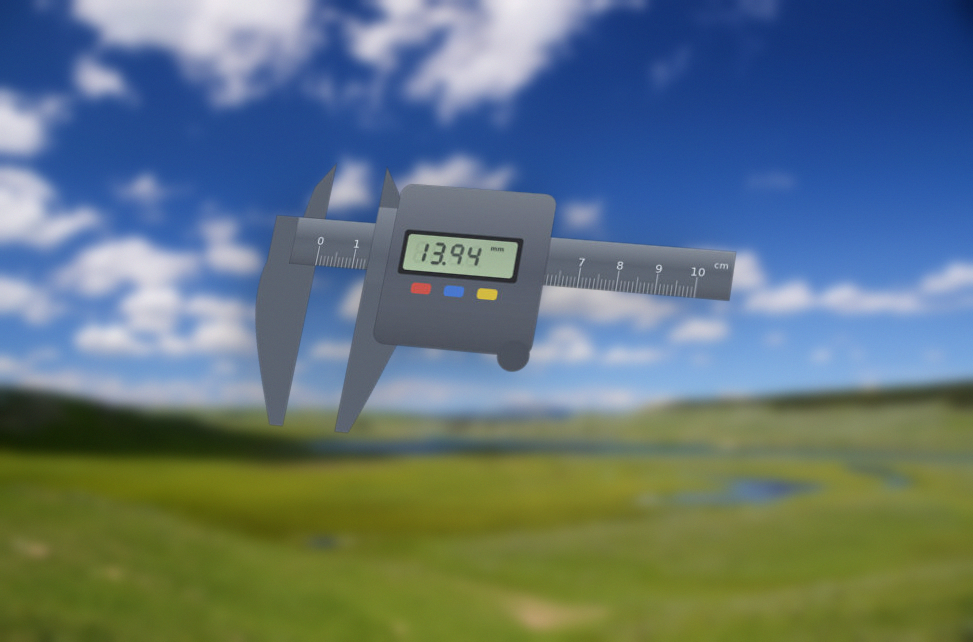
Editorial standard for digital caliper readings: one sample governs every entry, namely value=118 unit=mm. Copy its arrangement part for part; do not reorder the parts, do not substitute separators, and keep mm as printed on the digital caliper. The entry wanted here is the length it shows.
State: value=13.94 unit=mm
